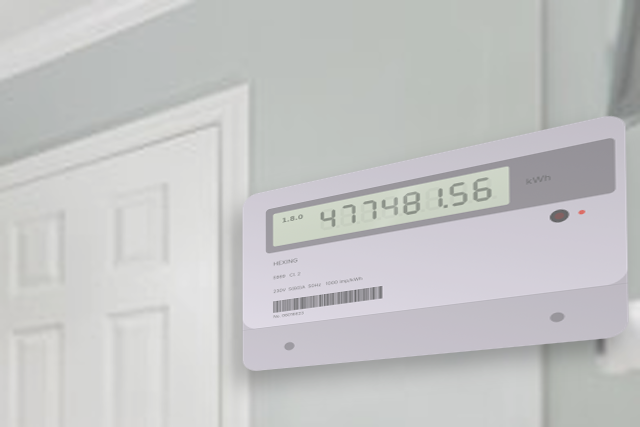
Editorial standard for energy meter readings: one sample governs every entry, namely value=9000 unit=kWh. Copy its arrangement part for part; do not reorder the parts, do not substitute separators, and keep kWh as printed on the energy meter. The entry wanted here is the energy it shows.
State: value=477481.56 unit=kWh
